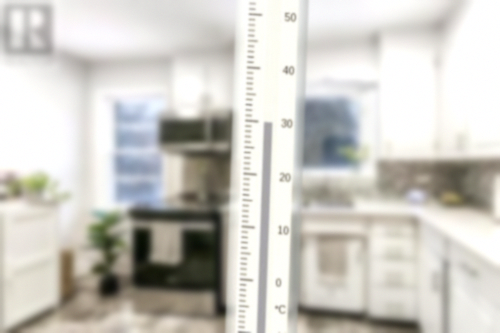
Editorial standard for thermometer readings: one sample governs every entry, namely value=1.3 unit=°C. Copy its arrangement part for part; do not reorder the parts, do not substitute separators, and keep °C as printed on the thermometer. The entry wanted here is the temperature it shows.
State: value=30 unit=°C
